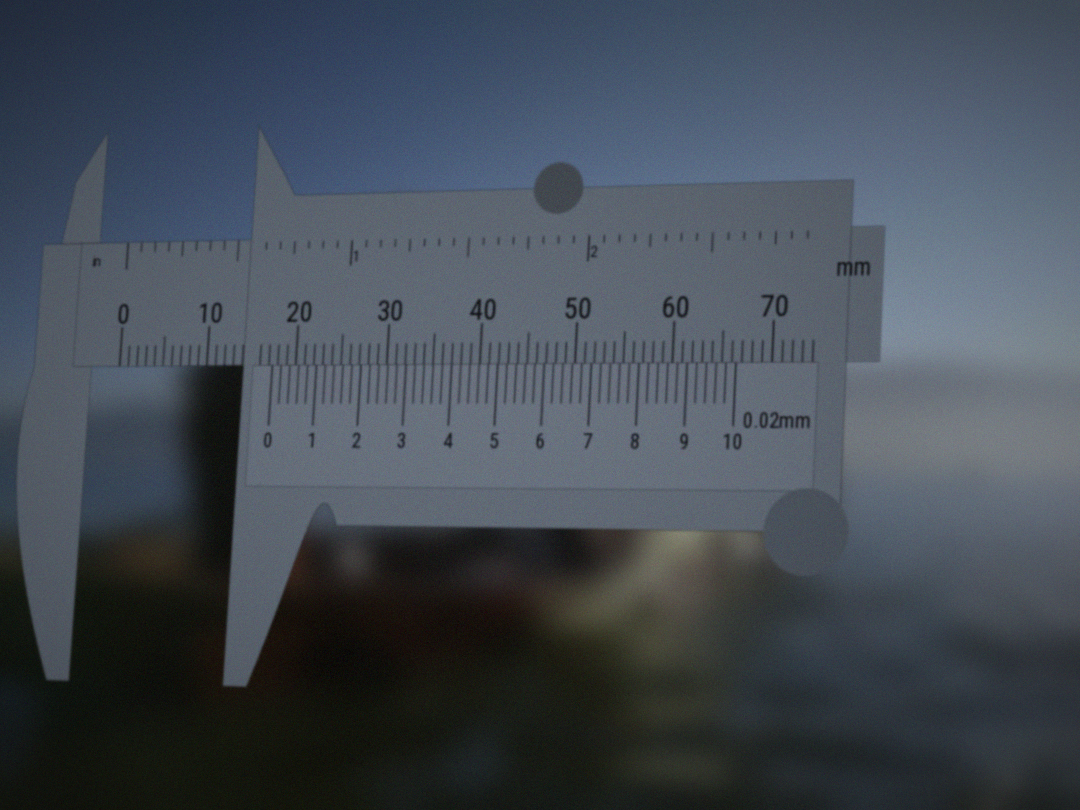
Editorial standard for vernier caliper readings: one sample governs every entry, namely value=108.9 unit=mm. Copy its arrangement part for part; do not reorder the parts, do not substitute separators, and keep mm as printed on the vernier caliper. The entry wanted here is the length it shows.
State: value=17.4 unit=mm
